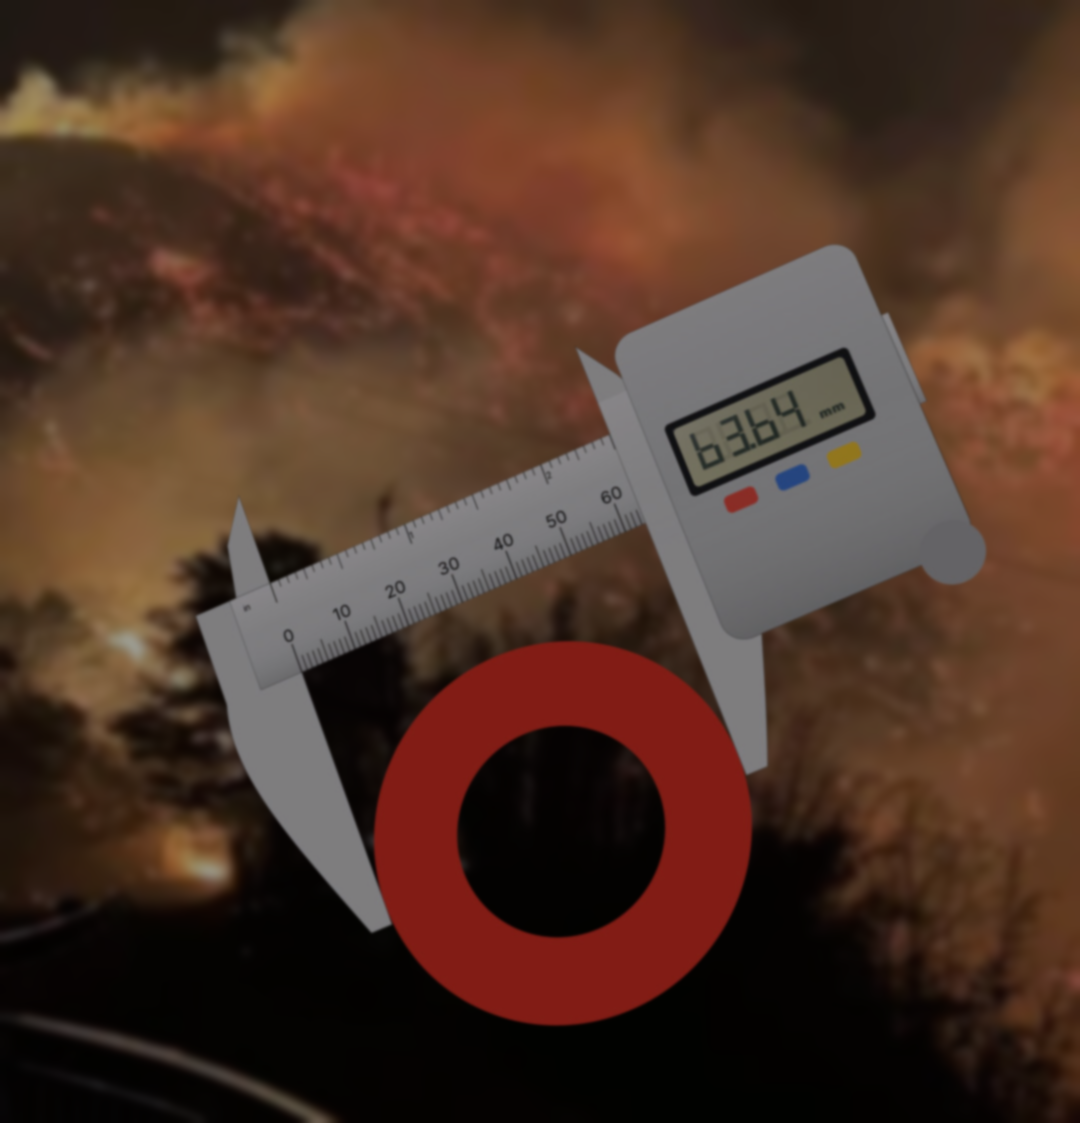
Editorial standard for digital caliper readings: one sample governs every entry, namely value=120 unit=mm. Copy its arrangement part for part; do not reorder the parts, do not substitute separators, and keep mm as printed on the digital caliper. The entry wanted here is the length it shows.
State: value=63.64 unit=mm
